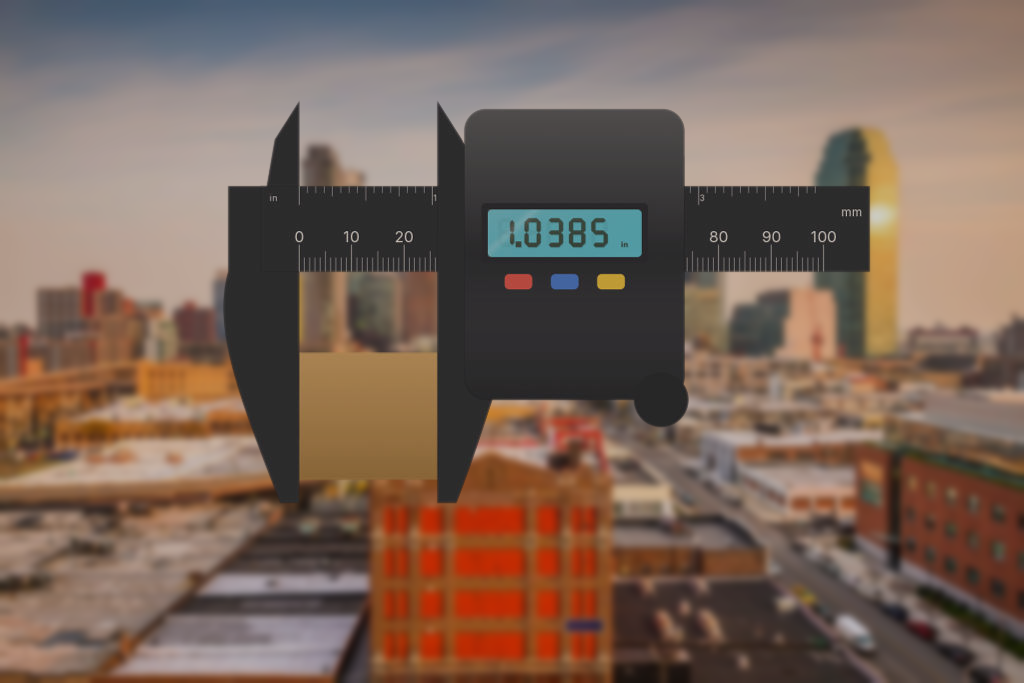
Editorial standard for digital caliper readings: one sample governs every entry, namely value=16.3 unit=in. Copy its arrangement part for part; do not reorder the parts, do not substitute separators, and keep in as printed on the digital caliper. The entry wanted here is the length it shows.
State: value=1.0385 unit=in
